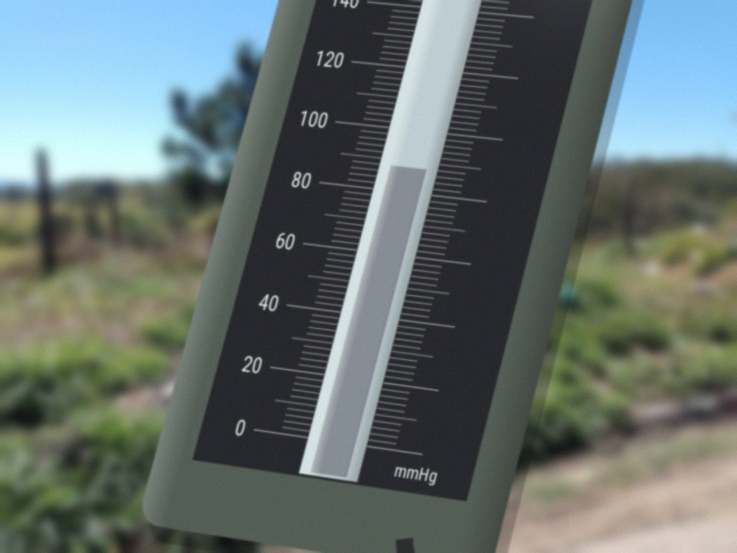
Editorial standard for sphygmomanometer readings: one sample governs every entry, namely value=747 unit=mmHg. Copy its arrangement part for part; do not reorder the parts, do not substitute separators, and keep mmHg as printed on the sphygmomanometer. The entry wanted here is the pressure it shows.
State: value=88 unit=mmHg
